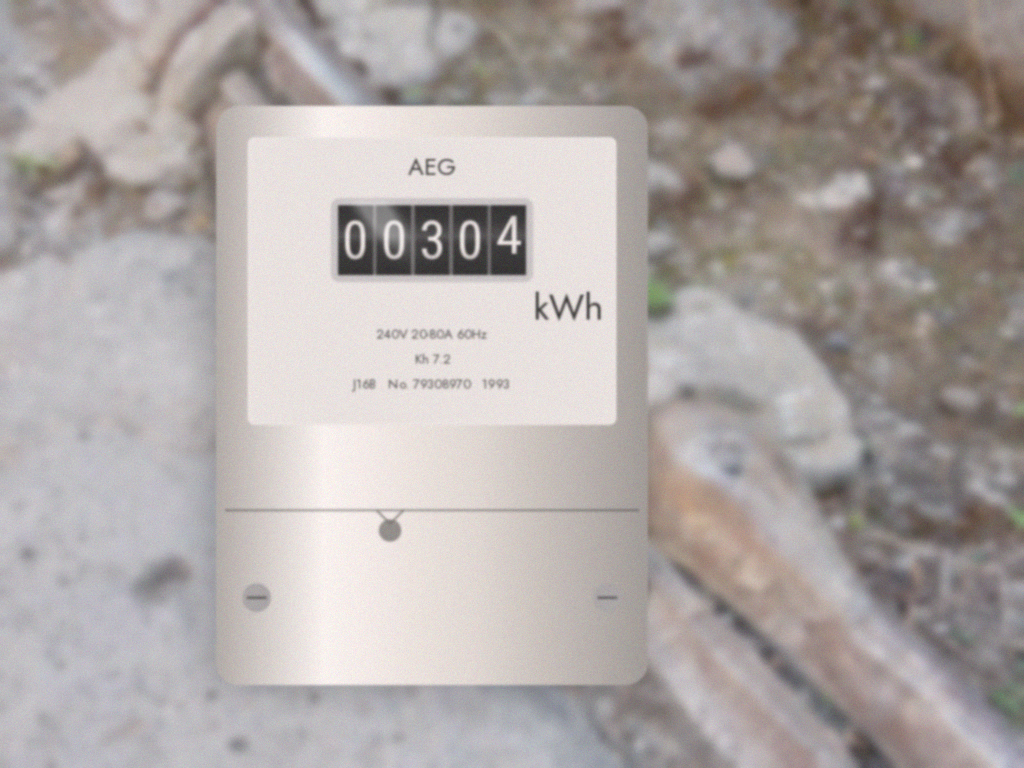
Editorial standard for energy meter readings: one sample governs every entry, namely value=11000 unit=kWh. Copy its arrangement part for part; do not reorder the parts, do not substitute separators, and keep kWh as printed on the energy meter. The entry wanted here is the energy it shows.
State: value=304 unit=kWh
